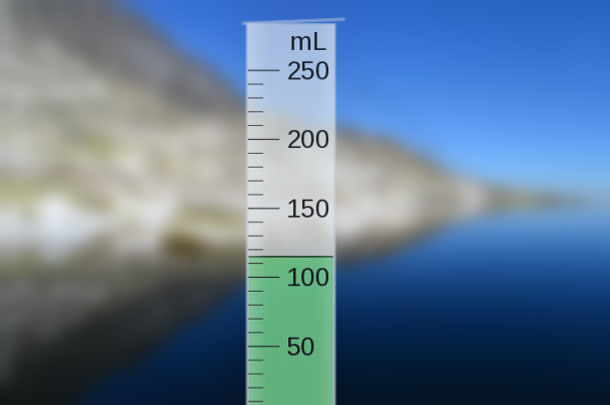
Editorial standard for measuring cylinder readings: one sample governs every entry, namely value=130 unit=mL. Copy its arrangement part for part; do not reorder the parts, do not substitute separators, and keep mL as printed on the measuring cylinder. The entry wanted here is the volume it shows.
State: value=115 unit=mL
